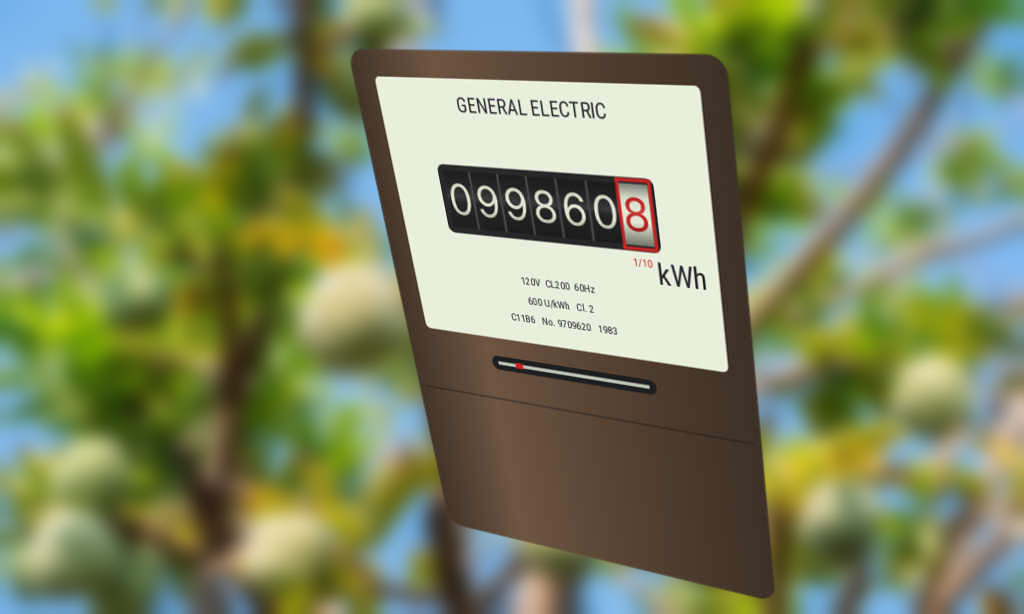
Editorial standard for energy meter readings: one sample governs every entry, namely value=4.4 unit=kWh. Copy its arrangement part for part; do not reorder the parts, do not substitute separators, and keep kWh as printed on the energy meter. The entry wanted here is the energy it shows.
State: value=99860.8 unit=kWh
